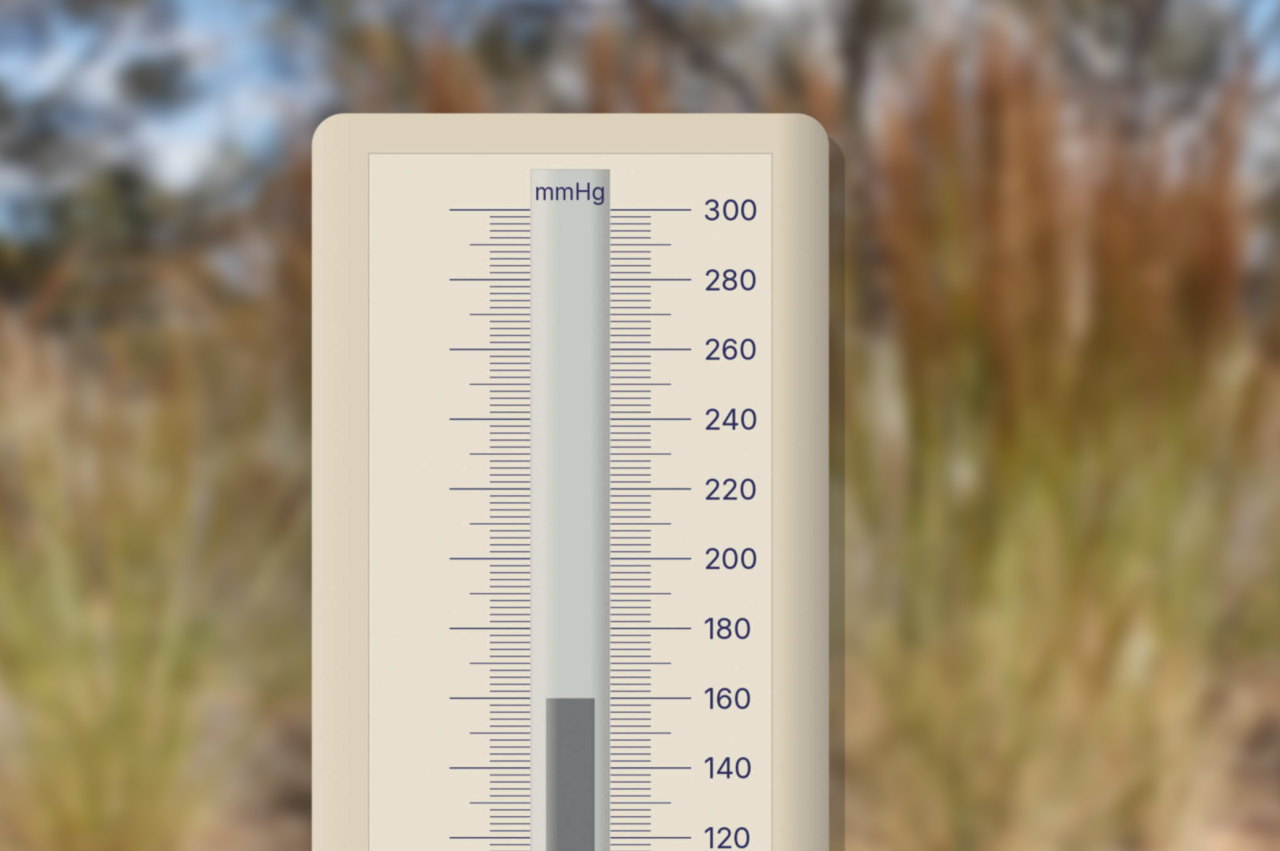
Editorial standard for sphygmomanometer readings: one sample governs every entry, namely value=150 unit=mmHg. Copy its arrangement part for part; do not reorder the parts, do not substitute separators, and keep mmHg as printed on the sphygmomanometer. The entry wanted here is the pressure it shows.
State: value=160 unit=mmHg
